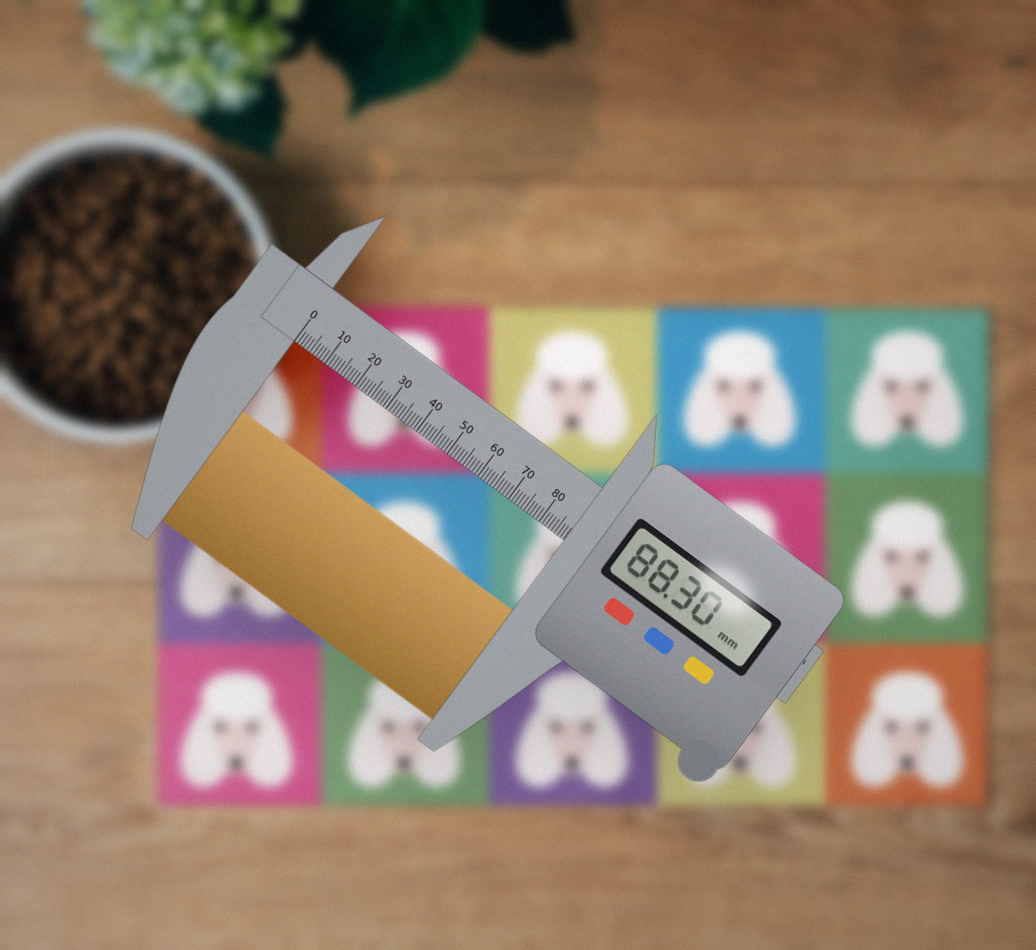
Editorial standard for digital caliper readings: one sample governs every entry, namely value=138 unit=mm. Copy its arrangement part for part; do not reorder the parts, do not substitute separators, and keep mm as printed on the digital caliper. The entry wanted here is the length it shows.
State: value=88.30 unit=mm
